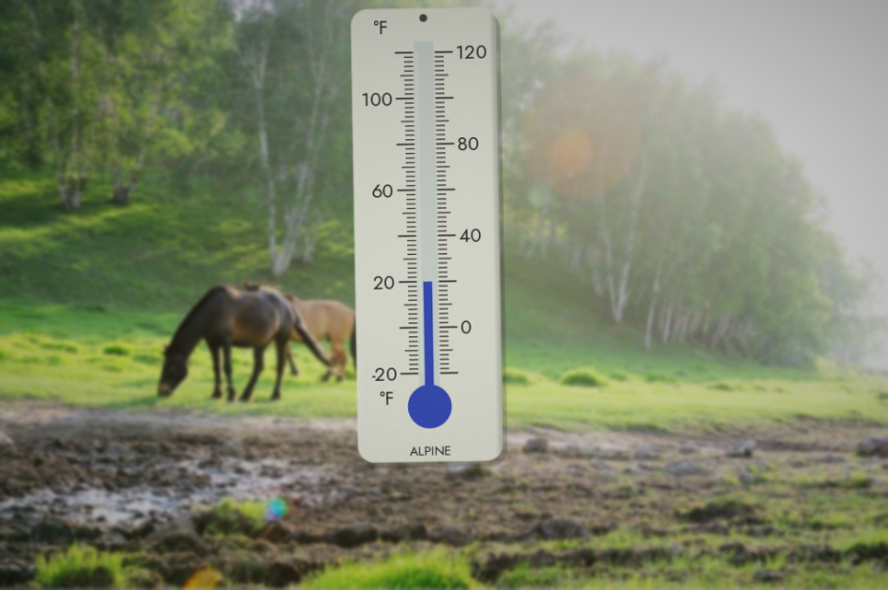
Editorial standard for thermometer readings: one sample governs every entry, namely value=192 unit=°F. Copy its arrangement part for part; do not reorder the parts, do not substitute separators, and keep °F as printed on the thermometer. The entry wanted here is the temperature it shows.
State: value=20 unit=°F
